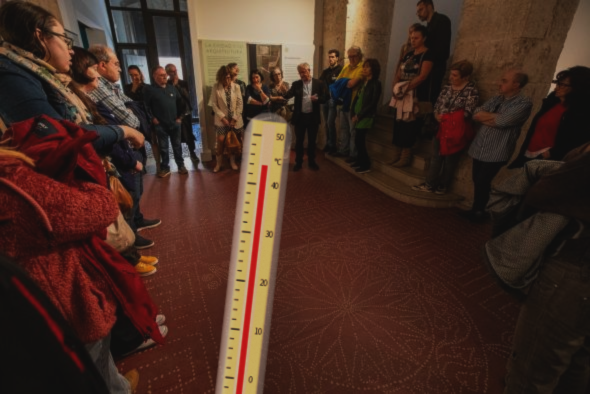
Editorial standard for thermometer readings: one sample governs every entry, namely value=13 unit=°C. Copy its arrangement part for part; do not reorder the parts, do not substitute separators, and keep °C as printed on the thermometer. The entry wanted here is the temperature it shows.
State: value=44 unit=°C
